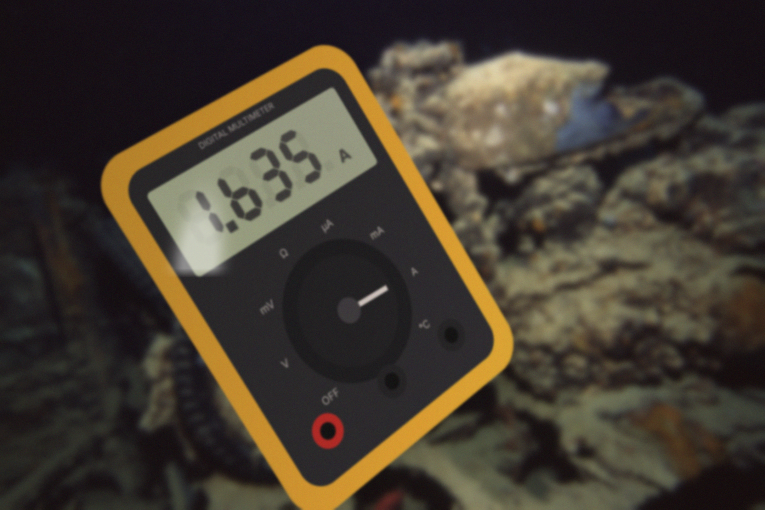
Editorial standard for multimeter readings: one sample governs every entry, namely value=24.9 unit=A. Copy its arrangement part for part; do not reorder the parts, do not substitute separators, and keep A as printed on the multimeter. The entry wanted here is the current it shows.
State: value=1.635 unit=A
